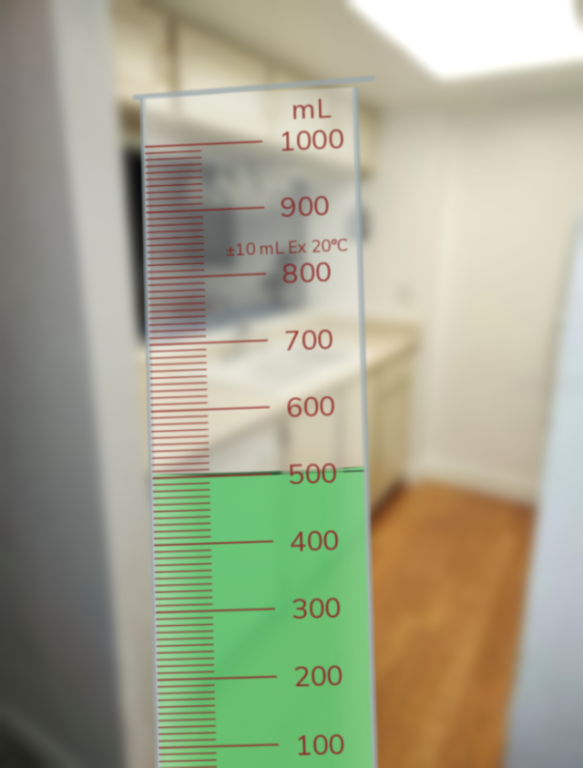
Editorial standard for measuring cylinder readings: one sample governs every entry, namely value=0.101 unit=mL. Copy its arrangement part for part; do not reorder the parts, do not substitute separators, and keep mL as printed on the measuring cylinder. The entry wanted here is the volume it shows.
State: value=500 unit=mL
